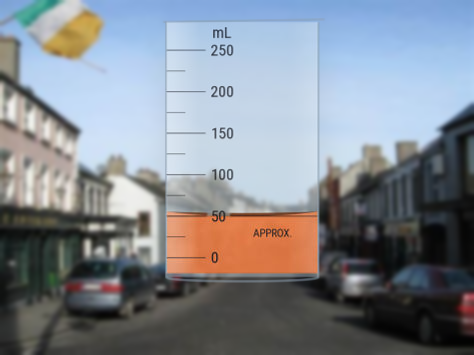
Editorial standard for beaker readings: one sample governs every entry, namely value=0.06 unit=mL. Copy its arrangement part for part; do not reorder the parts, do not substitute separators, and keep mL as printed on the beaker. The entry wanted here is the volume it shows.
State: value=50 unit=mL
